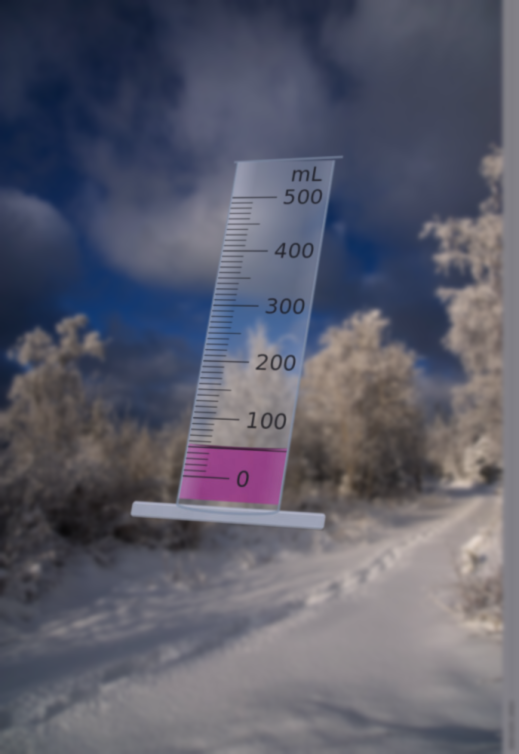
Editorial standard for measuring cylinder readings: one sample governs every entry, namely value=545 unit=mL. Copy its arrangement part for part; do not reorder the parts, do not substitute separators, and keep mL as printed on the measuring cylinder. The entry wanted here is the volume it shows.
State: value=50 unit=mL
